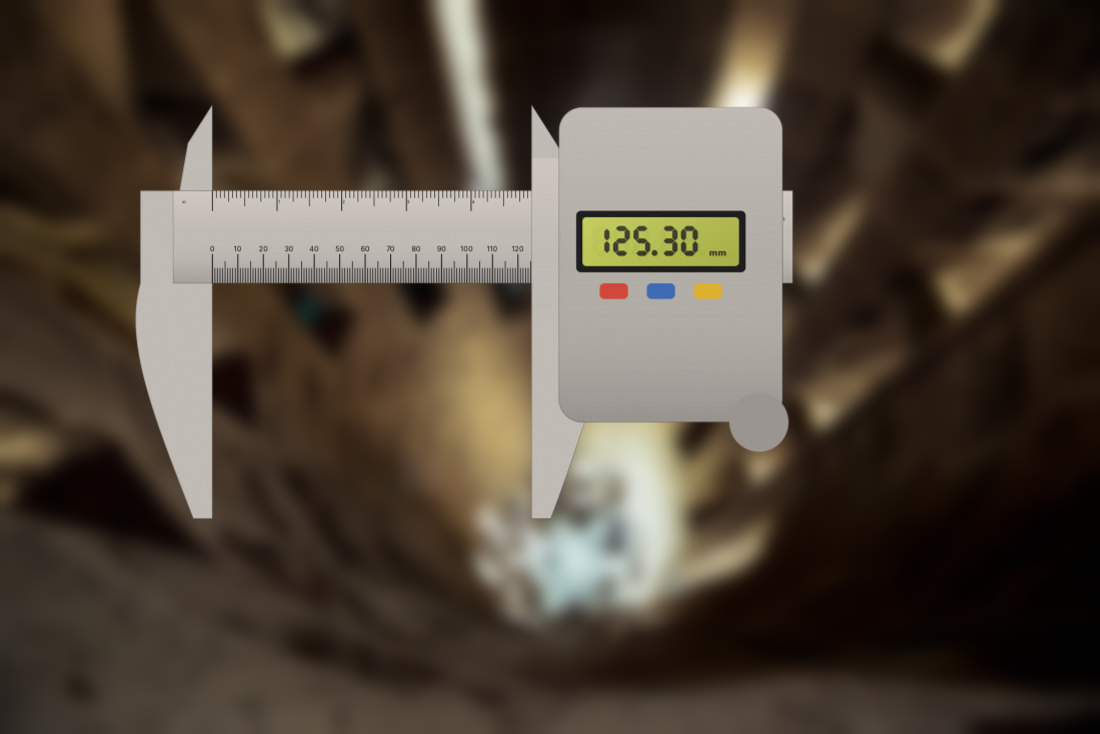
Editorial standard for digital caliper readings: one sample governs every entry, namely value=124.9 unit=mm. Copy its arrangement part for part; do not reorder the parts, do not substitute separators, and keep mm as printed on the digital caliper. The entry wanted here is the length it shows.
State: value=125.30 unit=mm
